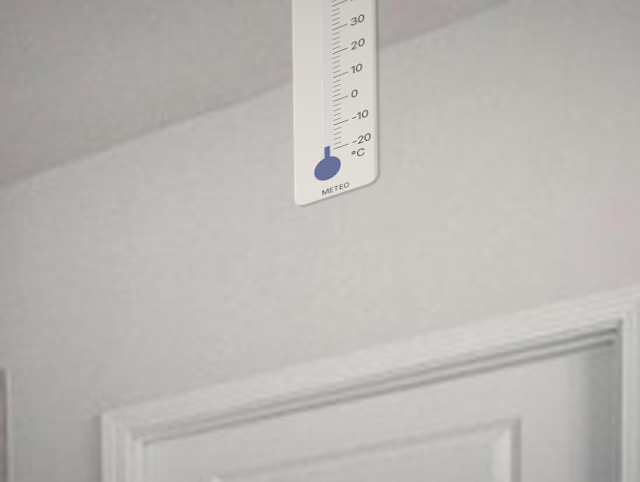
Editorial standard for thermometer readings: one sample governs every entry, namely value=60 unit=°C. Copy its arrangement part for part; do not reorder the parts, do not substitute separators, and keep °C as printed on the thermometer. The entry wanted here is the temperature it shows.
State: value=-18 unit=°C
